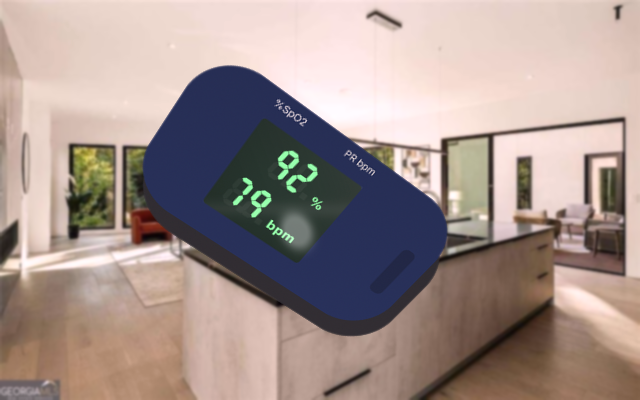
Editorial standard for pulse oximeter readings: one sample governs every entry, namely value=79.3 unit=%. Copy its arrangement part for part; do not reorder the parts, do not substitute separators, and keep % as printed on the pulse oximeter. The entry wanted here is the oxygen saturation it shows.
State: value=92 unit=%
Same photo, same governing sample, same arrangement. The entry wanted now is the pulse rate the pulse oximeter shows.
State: value=79 unit=bpm
